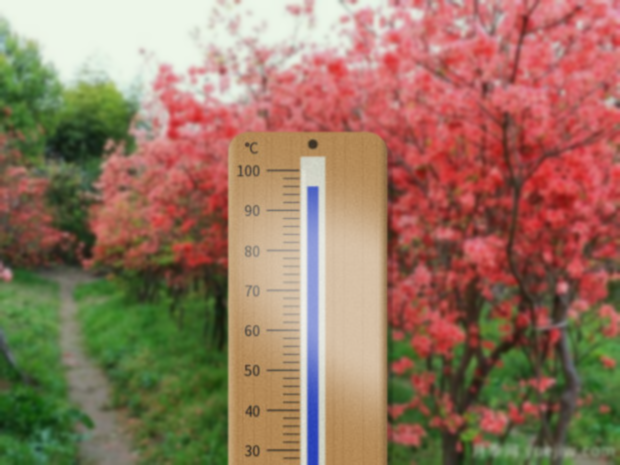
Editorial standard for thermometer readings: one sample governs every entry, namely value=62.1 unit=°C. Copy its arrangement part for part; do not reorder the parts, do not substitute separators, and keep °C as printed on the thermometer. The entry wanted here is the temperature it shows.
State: value=96 unit=°C
